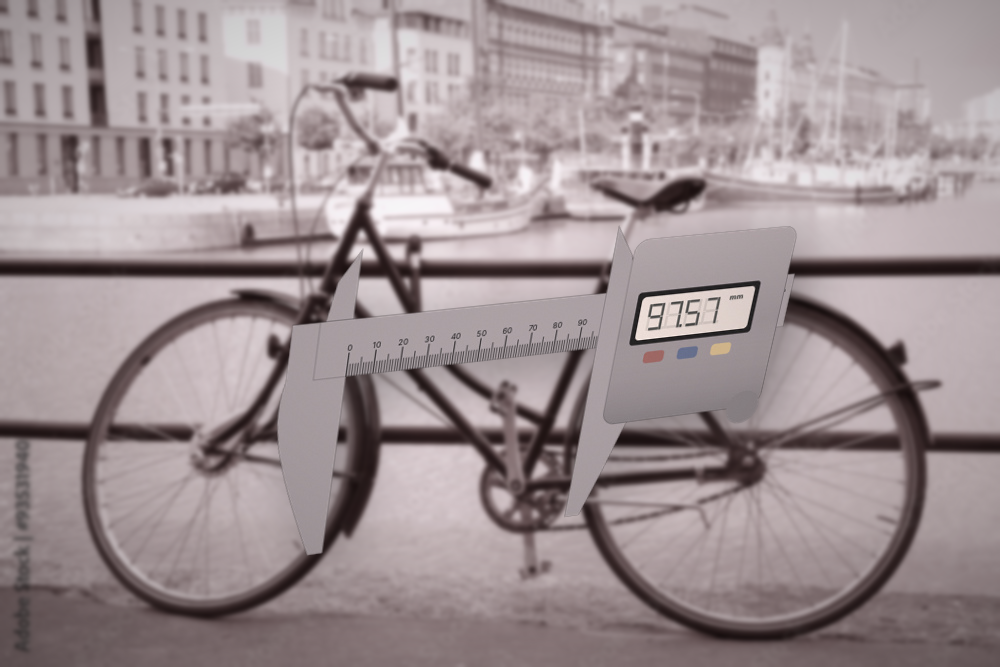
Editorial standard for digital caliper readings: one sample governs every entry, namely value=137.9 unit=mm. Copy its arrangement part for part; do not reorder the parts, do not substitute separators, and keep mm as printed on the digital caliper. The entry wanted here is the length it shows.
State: value=97.57 unit=mm
